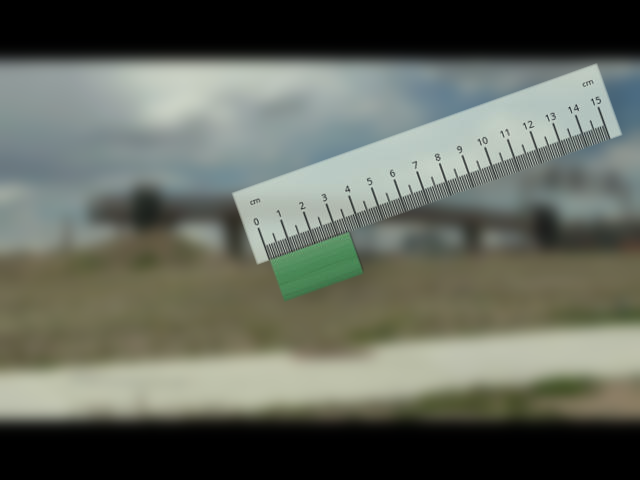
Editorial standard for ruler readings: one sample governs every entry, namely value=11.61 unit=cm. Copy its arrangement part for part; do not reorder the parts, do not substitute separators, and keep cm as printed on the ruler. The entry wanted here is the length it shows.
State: value=3.5 unit=cm
